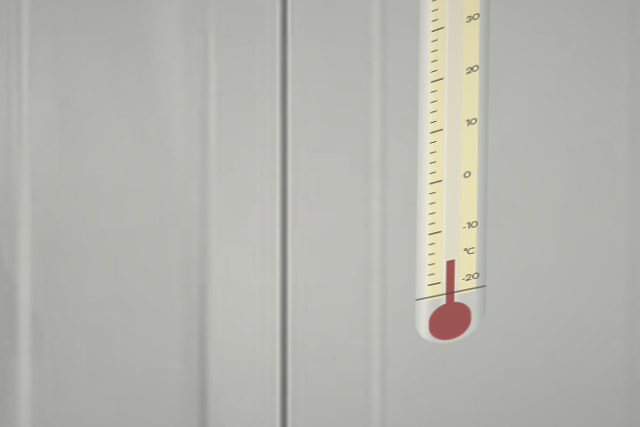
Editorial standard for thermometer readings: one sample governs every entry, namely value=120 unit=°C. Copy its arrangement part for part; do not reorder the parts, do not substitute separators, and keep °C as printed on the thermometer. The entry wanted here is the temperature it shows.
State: value=-16 unit=°C
